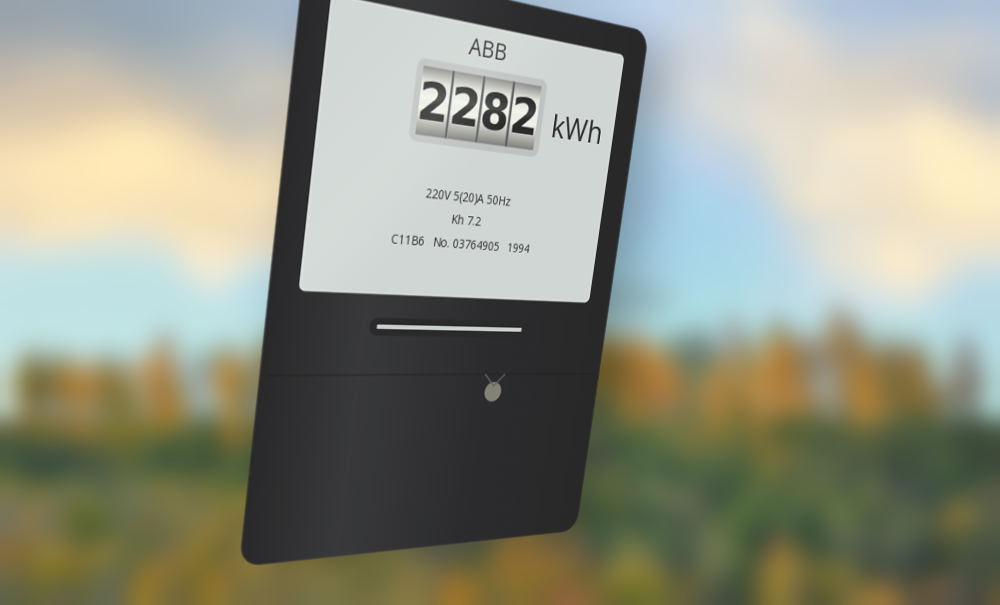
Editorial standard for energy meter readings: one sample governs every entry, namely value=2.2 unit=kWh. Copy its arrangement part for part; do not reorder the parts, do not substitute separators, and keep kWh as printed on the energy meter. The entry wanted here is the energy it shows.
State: value=2282 unit=kWh
